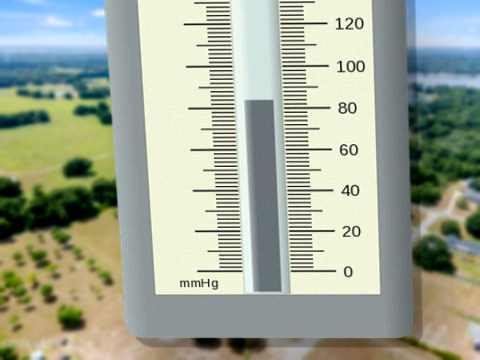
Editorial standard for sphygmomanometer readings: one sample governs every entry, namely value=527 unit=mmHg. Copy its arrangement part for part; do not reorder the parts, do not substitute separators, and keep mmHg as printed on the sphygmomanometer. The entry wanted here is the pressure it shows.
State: value=84 unit=mmHg
